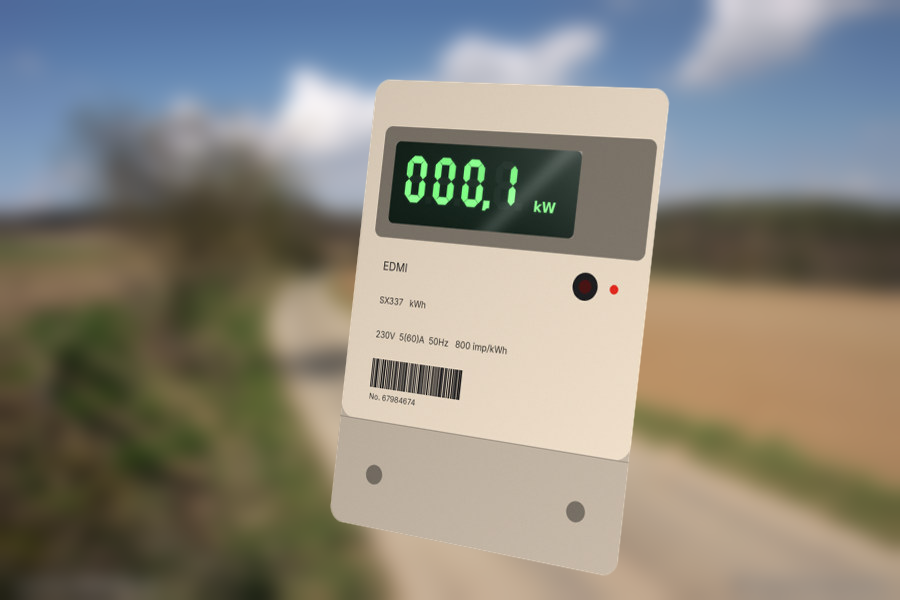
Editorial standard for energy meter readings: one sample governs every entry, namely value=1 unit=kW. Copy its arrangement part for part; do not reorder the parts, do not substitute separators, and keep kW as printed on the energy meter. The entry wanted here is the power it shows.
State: value=0.1 unit=kW
